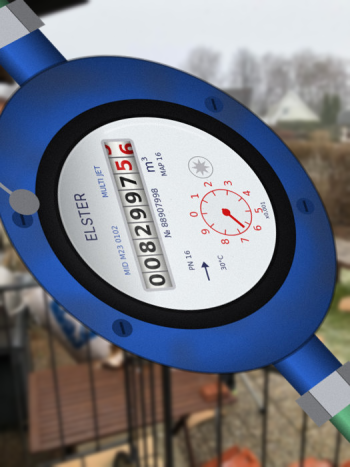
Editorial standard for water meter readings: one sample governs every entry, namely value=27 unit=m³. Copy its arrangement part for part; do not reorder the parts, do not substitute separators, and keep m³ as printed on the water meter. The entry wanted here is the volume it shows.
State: value=82997.556 unit=m³
